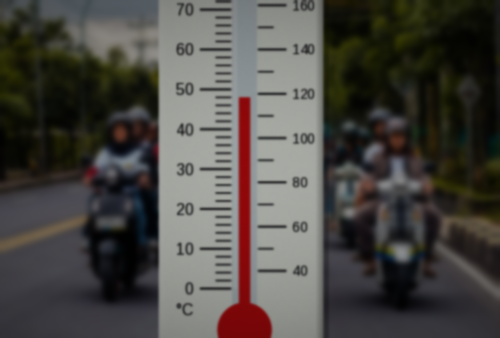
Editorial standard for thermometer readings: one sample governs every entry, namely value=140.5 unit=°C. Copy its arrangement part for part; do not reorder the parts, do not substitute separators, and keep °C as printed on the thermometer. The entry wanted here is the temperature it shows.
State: value=48 unit=°C
